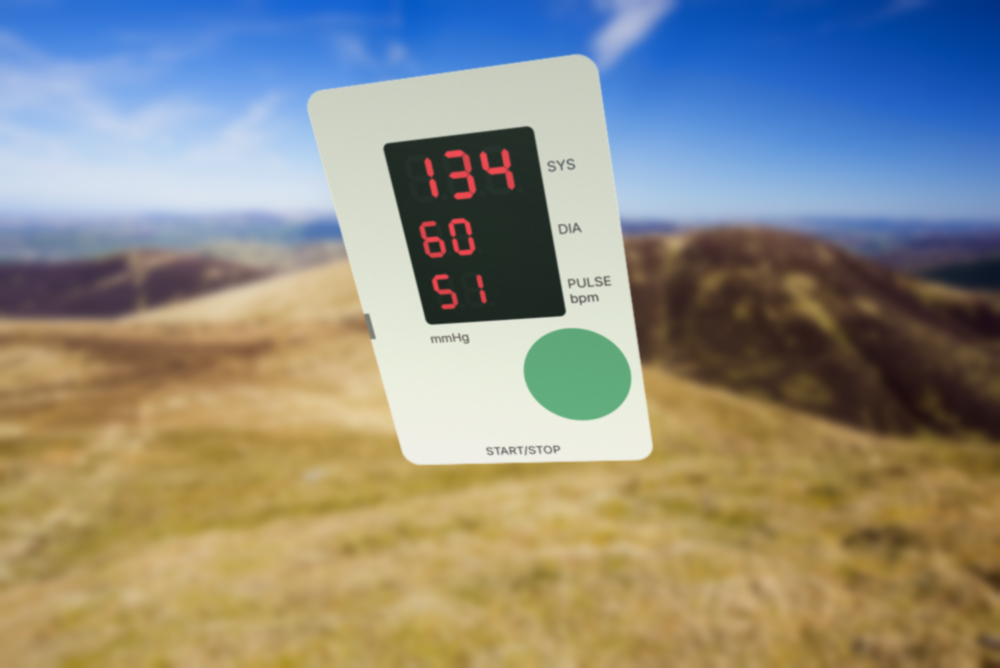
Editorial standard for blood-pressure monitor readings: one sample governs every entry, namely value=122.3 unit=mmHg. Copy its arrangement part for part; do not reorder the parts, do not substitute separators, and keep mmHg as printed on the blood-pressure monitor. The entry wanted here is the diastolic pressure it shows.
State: value=60 unit=mmHg
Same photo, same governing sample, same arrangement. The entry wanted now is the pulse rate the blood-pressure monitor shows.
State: value=51 unit=bpm
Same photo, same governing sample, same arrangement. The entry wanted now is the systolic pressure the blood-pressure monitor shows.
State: value=134 unit=mmHg
